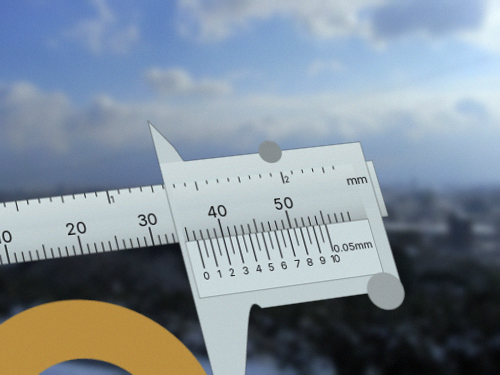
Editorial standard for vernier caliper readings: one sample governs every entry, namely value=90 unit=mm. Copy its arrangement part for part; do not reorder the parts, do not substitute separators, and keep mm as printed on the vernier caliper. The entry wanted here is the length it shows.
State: value=36.2 unit=mm
